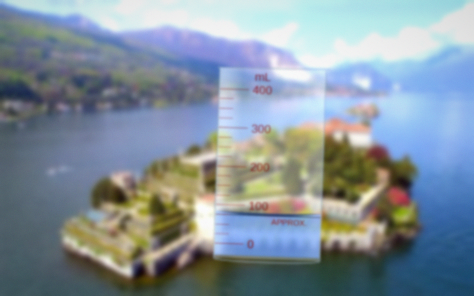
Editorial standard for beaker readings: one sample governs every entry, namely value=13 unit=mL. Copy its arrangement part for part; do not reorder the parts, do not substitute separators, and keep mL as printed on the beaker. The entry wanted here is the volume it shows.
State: value=75 unit=mL
